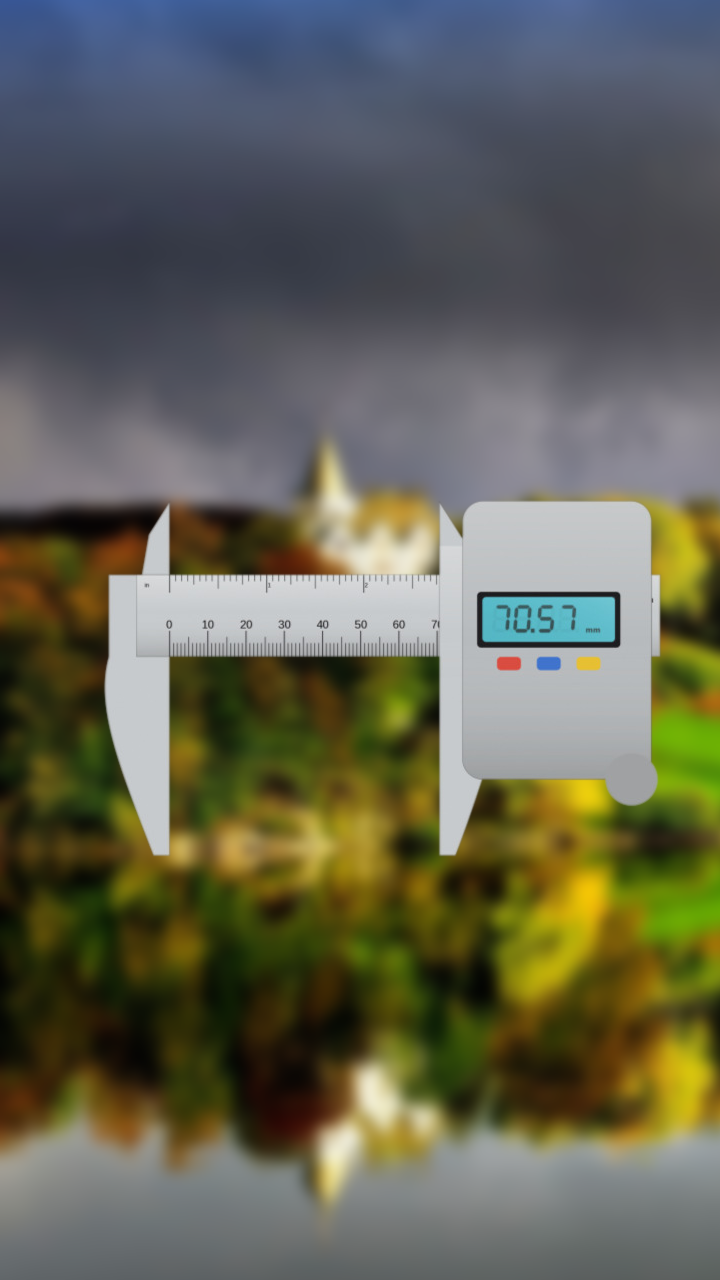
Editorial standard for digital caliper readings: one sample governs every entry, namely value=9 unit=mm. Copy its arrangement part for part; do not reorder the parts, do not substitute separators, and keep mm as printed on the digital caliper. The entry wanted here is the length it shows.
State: value=70.57 unit=mm
